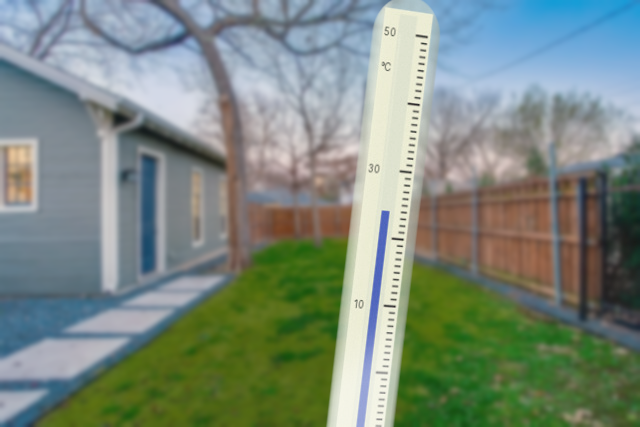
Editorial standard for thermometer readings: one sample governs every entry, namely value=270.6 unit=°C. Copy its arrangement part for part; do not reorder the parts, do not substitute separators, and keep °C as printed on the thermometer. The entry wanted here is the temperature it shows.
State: value=24 unit=°C
